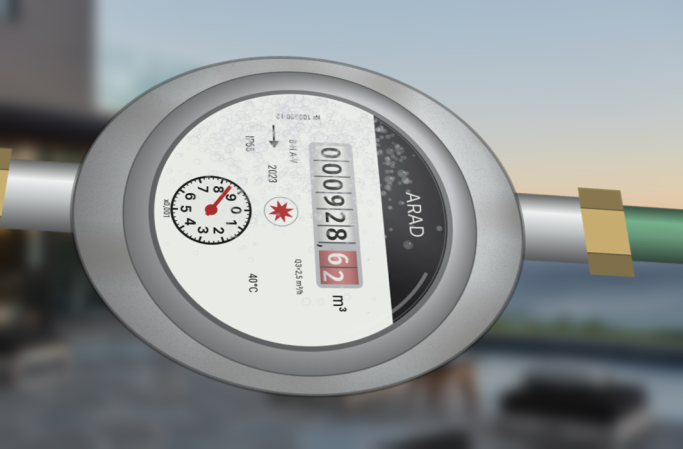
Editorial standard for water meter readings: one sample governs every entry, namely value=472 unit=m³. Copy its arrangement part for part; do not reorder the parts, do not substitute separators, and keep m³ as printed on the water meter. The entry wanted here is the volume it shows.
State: value=928.618 unit=m³
